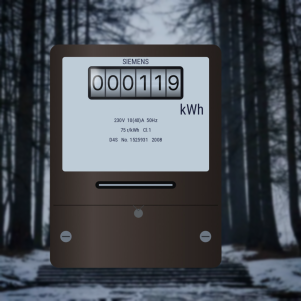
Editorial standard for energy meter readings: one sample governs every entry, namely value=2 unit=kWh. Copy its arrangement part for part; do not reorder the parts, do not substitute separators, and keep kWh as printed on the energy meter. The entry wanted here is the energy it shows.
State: value=119 unit=kWh
